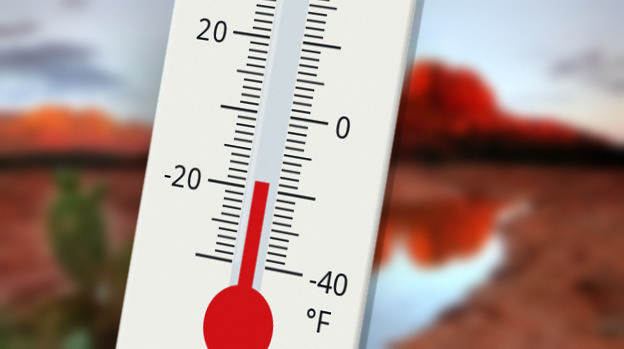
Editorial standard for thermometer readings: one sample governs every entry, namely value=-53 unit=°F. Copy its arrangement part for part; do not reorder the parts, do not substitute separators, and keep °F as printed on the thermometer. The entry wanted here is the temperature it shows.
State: value=-18 unit=°F
